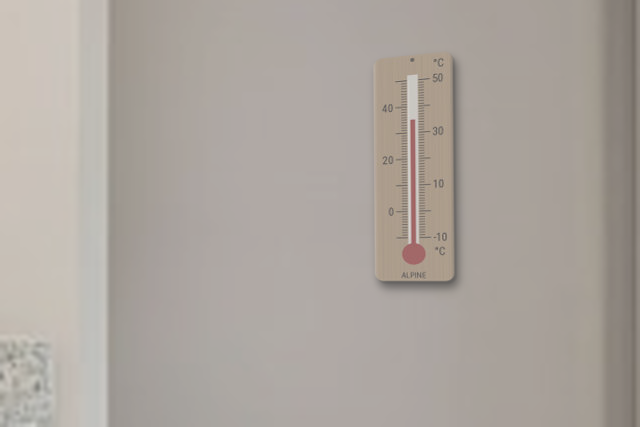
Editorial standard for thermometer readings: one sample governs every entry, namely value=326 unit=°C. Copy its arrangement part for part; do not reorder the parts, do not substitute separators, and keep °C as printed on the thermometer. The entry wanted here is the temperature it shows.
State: value=35 unit=°C
